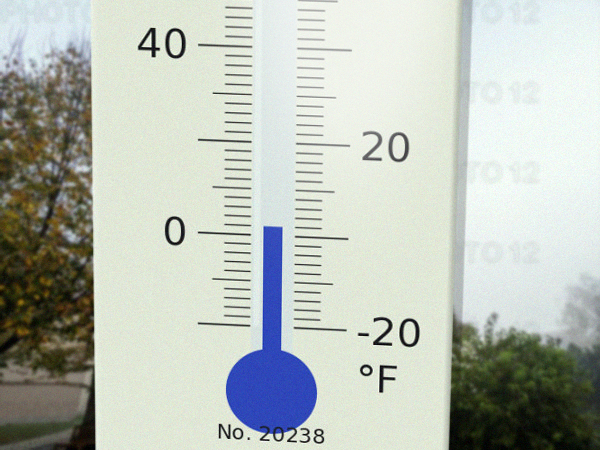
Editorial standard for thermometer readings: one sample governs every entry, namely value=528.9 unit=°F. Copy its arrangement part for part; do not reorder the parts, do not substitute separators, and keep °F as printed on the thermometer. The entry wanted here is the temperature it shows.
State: value=2 unit=°F
